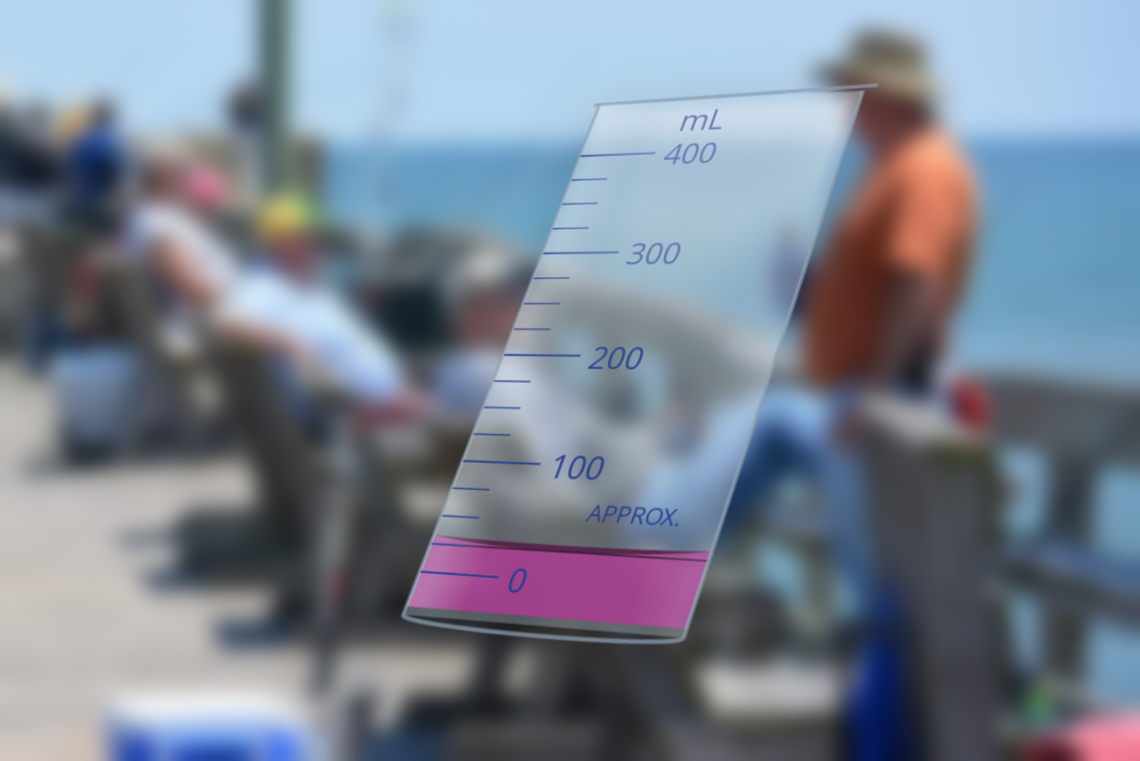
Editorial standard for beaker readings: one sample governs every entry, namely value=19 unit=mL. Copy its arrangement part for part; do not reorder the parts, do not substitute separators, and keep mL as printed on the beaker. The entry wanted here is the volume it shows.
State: value=25 unit=mL
